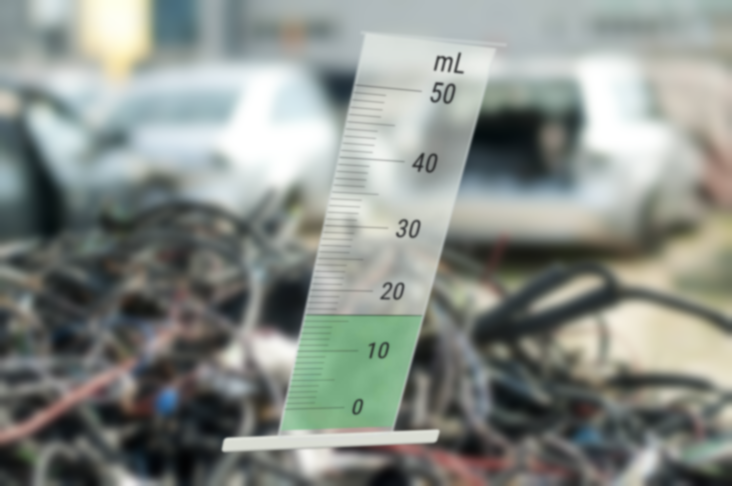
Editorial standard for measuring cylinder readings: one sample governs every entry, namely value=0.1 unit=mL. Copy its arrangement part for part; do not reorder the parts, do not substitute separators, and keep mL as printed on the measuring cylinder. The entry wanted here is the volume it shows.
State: value=16 unit=mL
